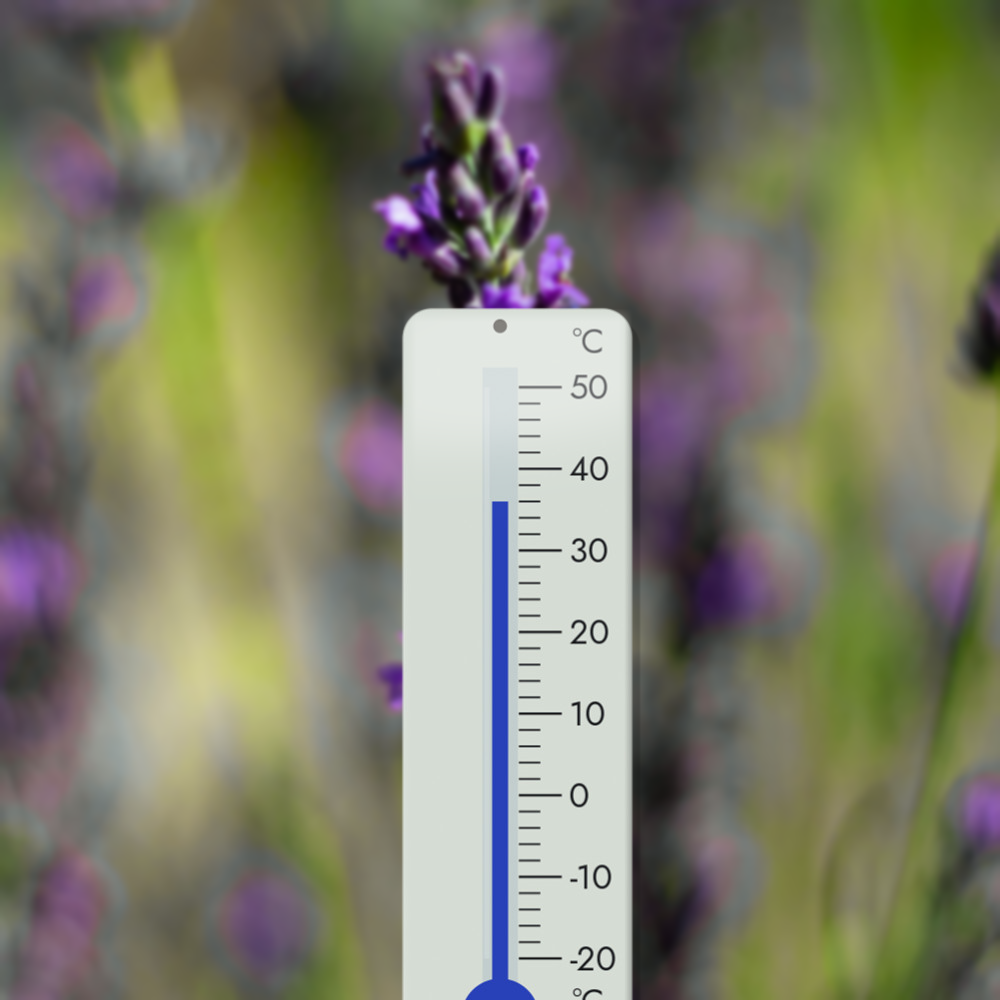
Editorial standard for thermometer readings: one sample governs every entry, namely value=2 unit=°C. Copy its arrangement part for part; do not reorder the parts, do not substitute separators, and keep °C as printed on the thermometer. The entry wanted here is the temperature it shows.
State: value=36 unit=°C
